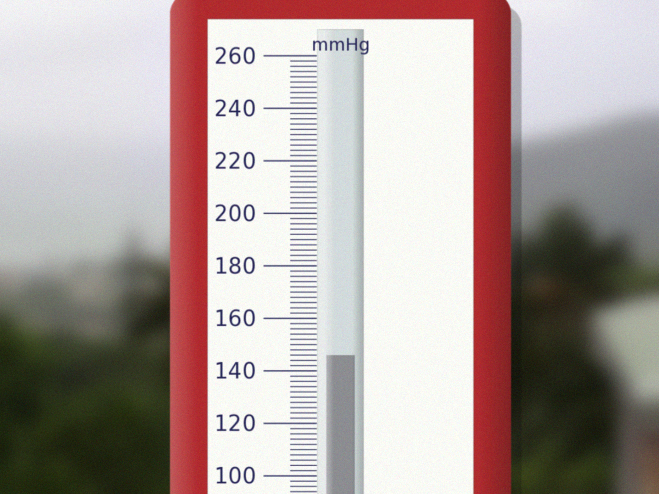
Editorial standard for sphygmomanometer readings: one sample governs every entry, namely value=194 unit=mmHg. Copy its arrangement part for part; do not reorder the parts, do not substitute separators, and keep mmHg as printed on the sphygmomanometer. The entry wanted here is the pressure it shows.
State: value=146 unit=mmHg
